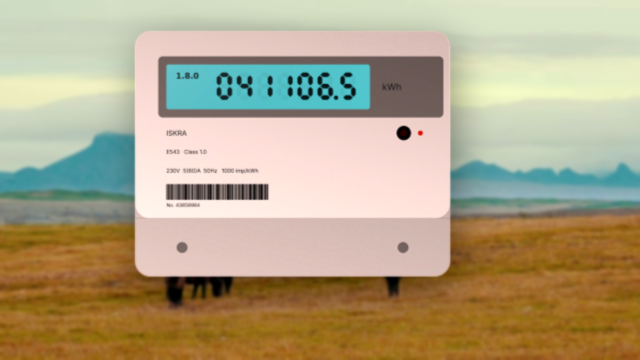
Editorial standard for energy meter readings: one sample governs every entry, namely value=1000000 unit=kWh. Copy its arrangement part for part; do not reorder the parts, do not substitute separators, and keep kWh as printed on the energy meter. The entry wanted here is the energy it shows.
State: value=41106.5 unit=kWh
